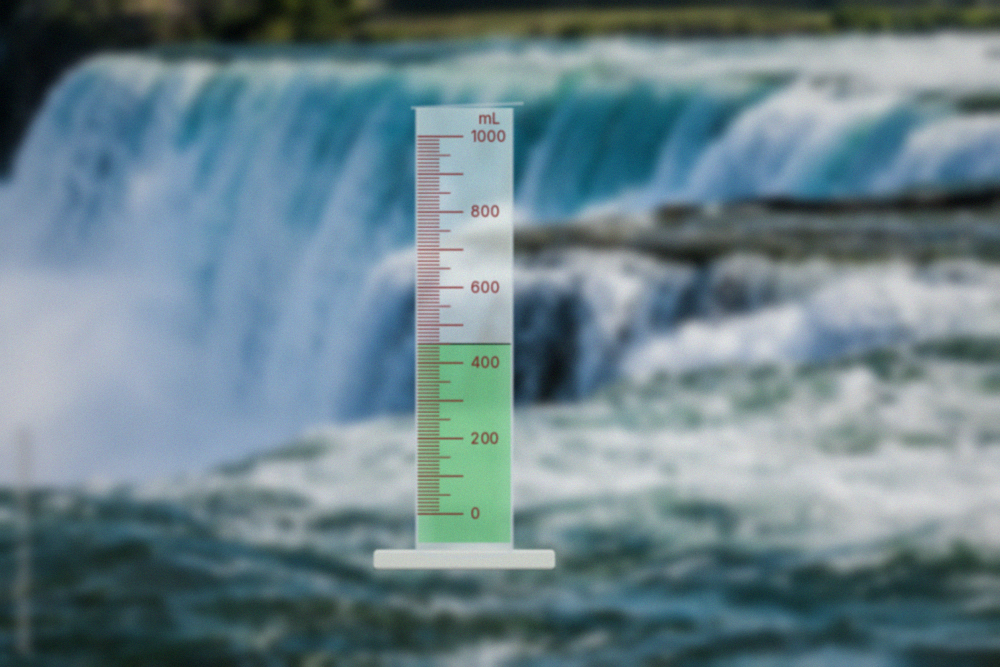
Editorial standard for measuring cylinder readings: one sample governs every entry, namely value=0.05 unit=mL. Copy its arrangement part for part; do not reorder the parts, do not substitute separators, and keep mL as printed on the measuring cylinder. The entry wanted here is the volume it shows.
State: value=450 unit=mL
